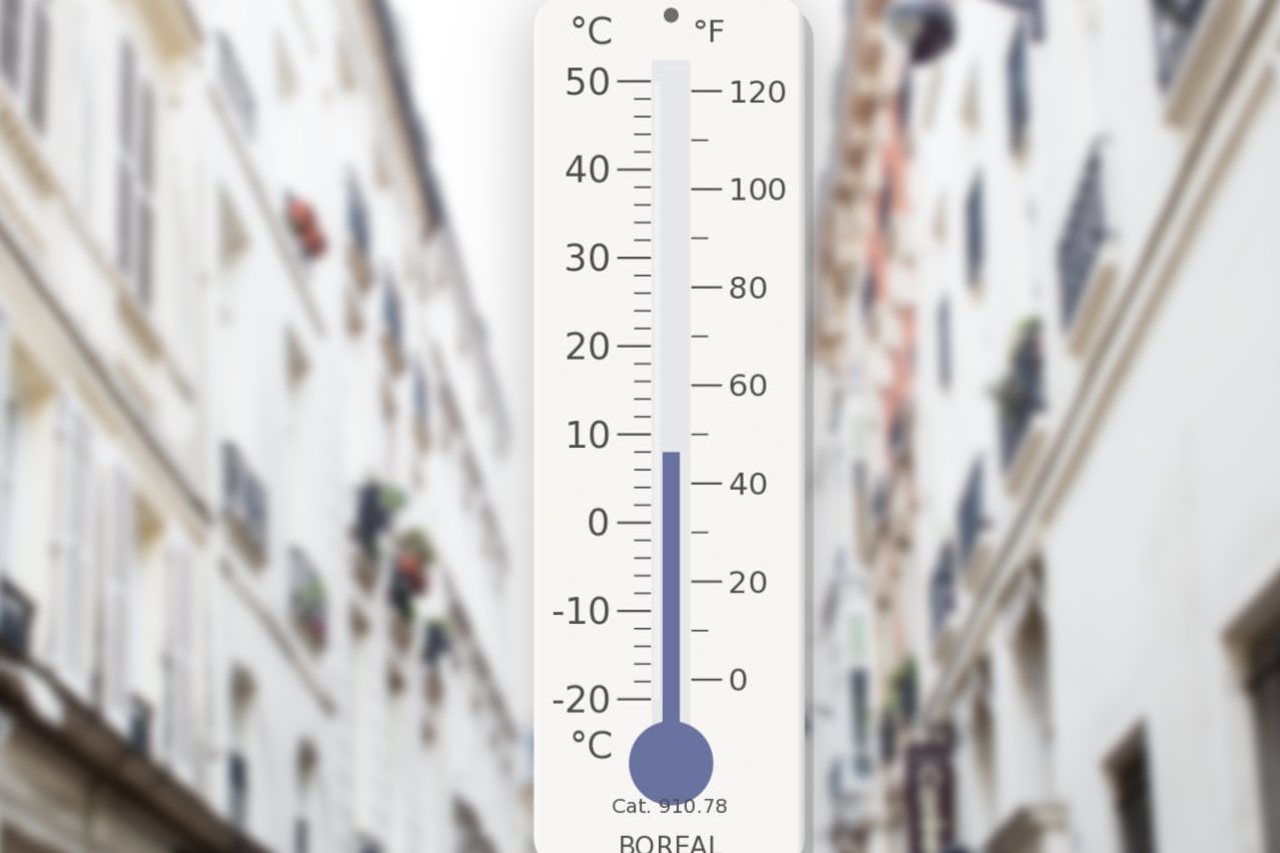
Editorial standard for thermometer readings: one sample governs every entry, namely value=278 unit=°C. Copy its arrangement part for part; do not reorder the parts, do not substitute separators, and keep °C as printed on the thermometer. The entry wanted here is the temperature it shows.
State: value=8 unit=°C
